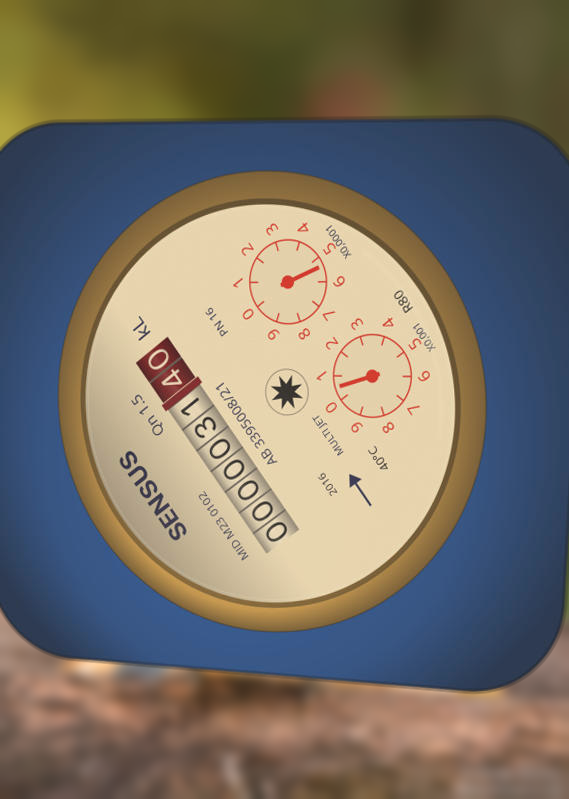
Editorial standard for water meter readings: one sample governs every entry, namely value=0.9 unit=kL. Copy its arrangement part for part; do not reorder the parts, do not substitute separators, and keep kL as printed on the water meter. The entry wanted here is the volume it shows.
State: value=31.4005 unit=kL
